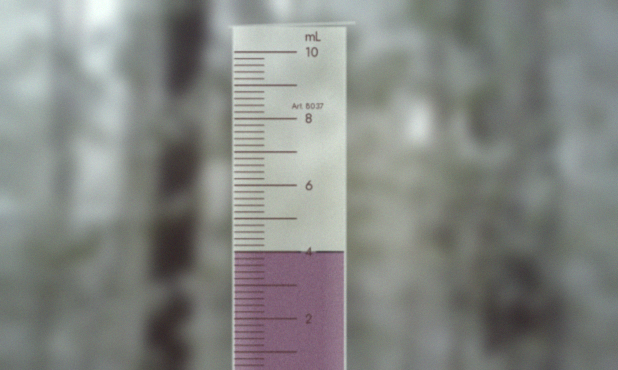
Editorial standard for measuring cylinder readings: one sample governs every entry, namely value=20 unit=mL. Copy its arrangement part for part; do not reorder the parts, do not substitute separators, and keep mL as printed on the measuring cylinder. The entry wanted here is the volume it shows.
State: value=4 unit=mL
